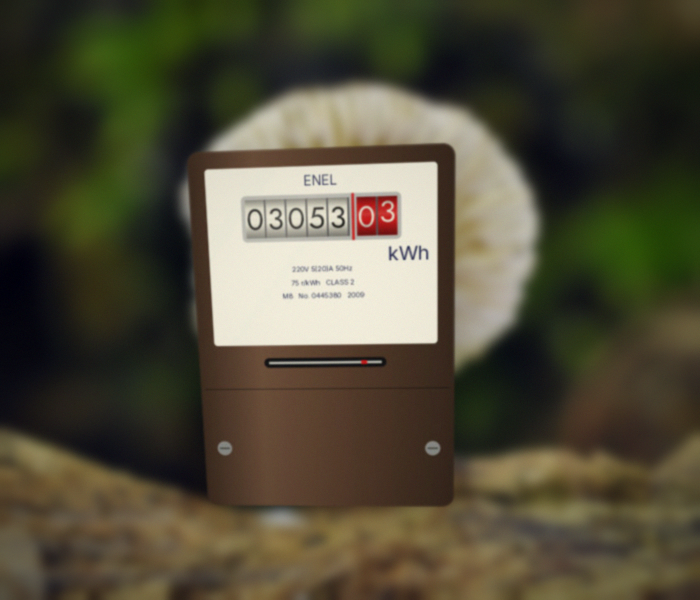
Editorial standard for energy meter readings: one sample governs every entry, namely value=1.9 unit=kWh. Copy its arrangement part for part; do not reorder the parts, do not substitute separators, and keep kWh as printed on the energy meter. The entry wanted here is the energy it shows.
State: value=3053.03 unit=kWh
